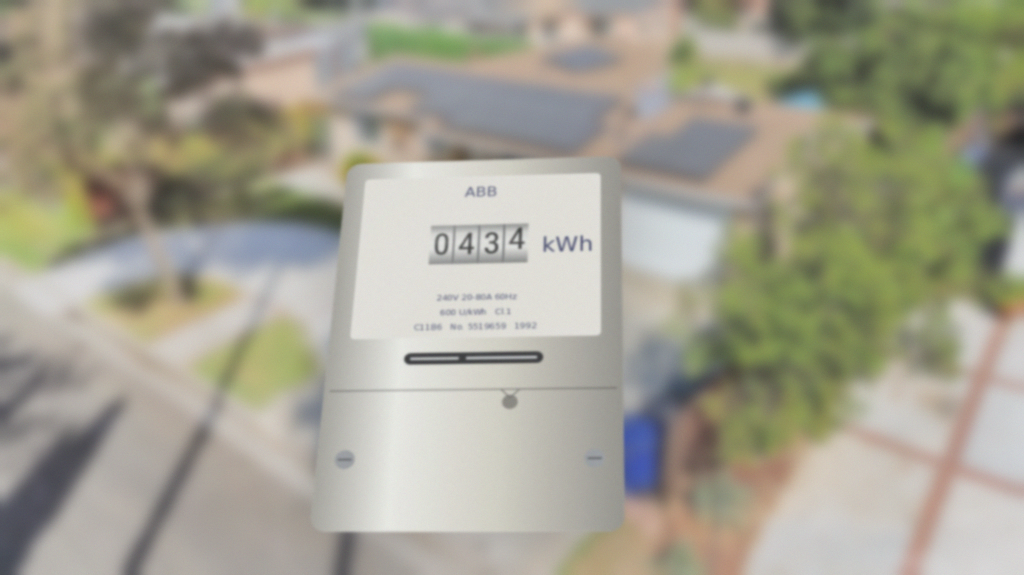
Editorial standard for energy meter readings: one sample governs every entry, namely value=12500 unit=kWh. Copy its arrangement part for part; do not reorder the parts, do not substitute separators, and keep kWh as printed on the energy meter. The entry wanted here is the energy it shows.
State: value=434 unit=kWh
